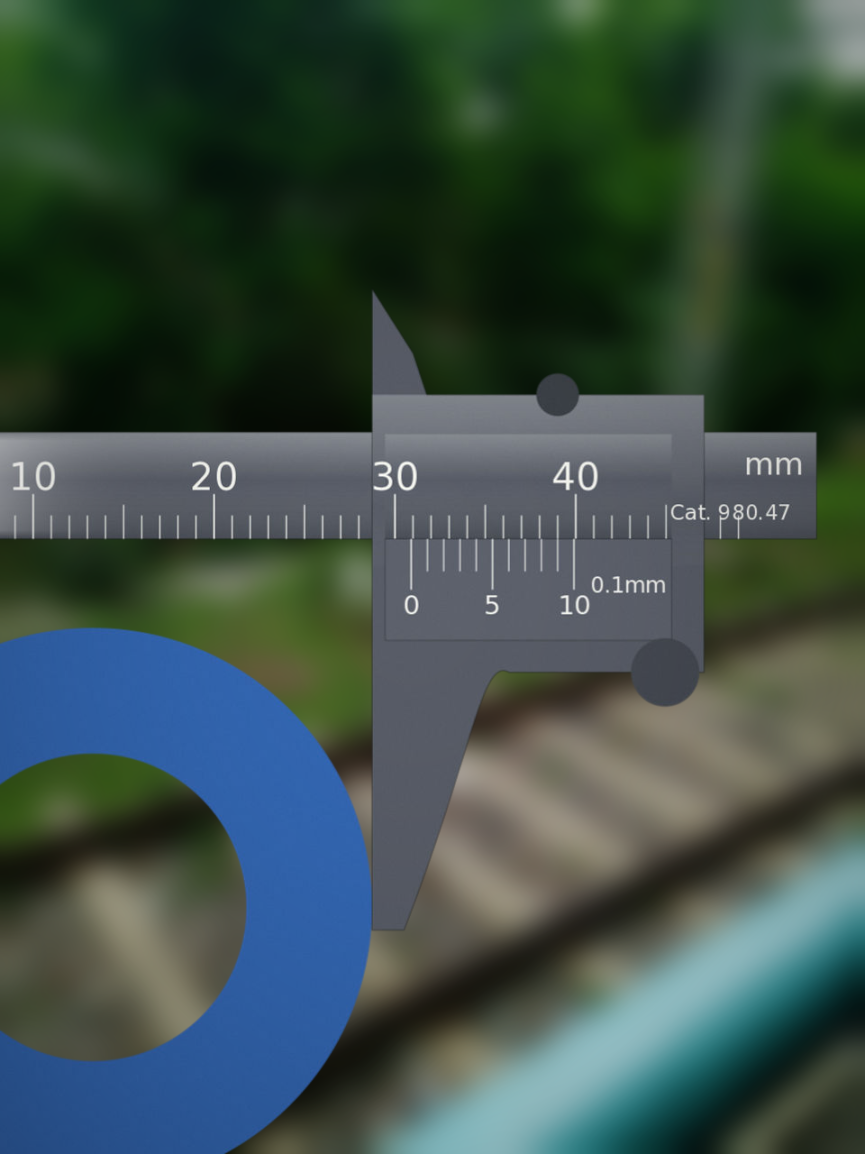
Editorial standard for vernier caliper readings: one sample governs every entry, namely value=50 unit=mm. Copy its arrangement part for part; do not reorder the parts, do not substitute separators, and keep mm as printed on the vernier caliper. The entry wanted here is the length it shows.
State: value=30.9 unit=mm
